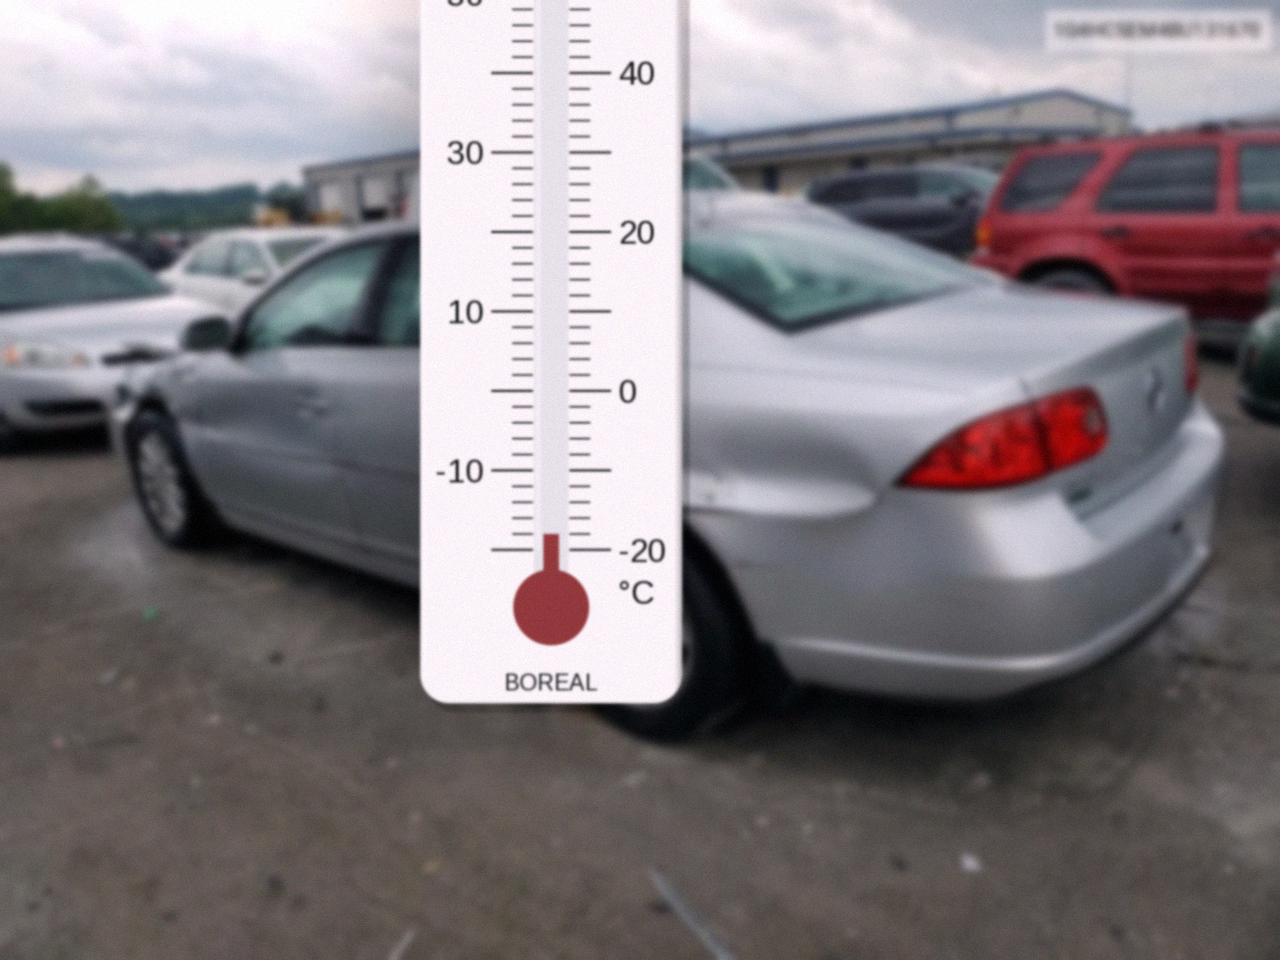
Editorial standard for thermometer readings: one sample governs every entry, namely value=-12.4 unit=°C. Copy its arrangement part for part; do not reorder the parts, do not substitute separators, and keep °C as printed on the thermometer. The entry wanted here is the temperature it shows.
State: value=-18 unit=°C
